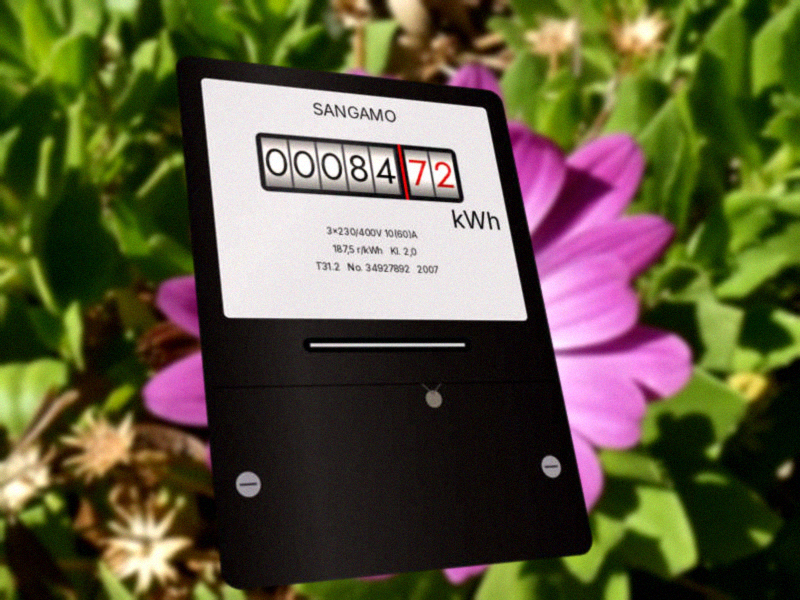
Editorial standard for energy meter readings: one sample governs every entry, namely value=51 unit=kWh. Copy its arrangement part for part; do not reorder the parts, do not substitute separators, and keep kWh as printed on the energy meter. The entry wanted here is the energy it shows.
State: value=84.72 unit=kWh
